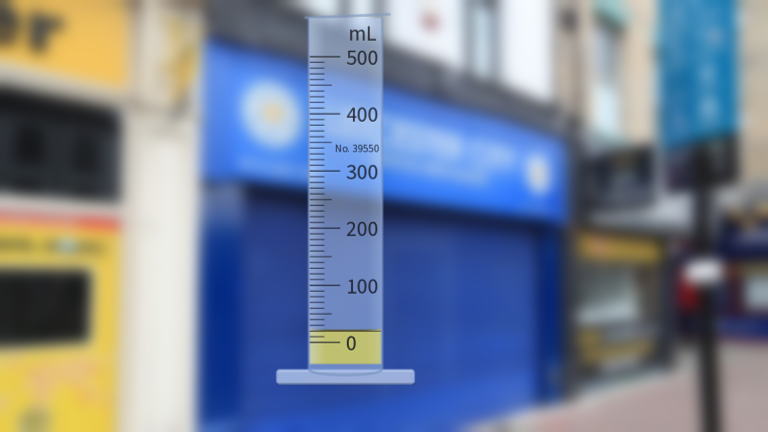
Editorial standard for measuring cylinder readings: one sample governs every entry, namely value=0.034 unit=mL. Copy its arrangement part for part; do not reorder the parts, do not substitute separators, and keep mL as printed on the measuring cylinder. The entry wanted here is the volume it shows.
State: value=20 unit=mL
